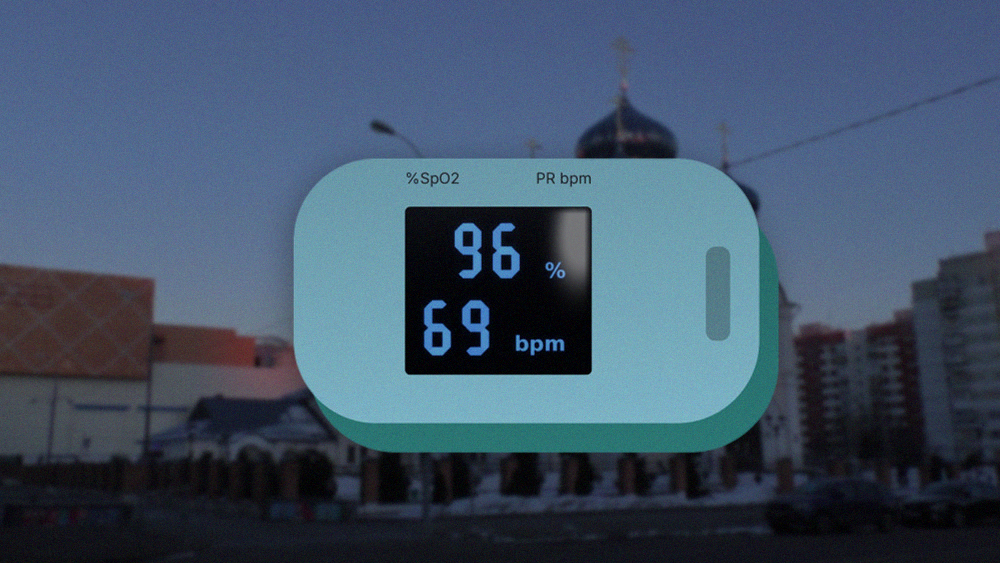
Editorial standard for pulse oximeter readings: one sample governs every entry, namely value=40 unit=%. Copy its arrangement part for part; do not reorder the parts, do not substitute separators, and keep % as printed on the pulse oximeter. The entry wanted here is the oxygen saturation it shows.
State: value=96 unit=%
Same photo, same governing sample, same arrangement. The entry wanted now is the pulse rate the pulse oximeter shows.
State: value=69 unit=bpm
